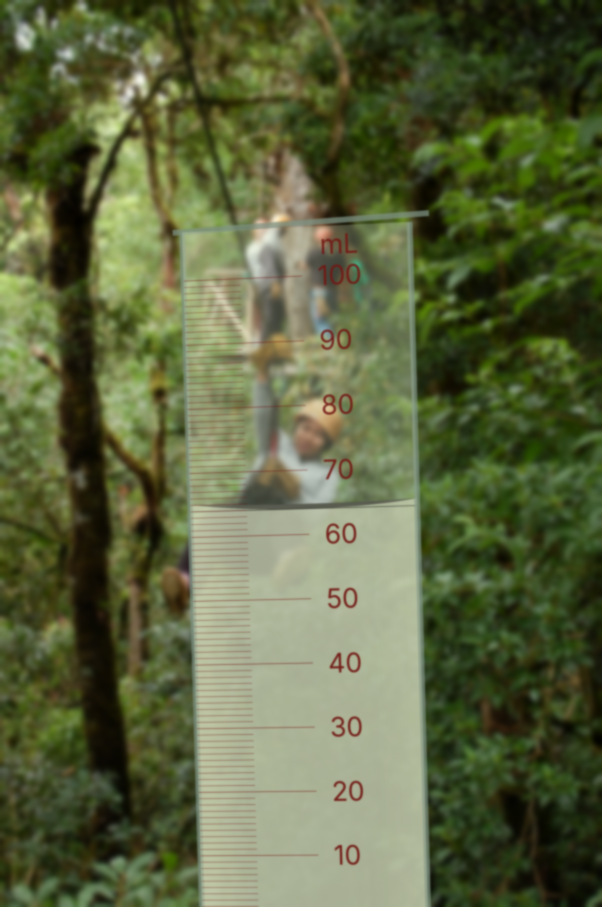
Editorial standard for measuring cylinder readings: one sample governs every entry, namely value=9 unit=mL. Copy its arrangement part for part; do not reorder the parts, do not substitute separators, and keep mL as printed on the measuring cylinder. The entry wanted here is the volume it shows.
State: value=64 unit=mL
